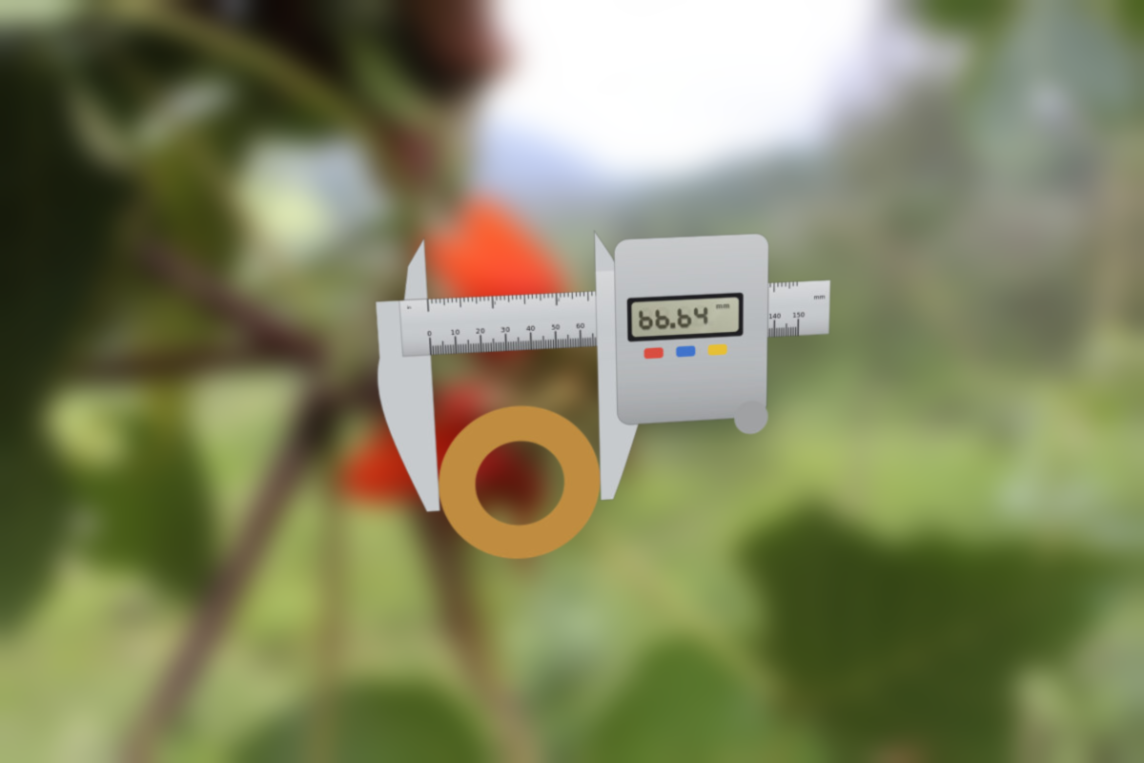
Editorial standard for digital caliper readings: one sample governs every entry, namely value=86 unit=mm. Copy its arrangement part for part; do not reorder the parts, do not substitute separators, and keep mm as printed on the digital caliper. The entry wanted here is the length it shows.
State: value=66.64 unit=mm
